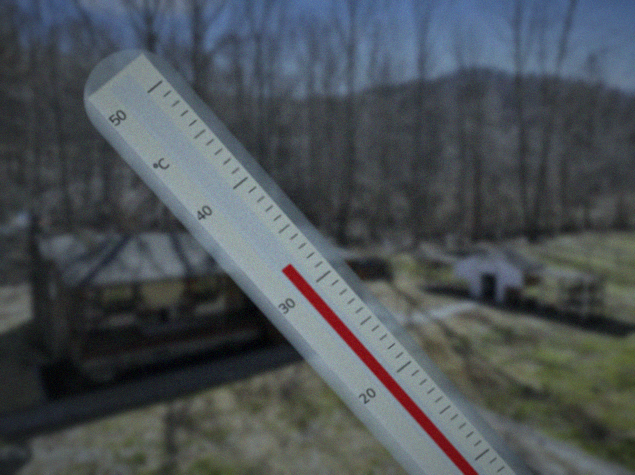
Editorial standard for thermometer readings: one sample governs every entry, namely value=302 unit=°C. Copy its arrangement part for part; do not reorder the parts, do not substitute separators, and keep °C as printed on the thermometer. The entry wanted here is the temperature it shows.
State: value=32.5 unit=°C
